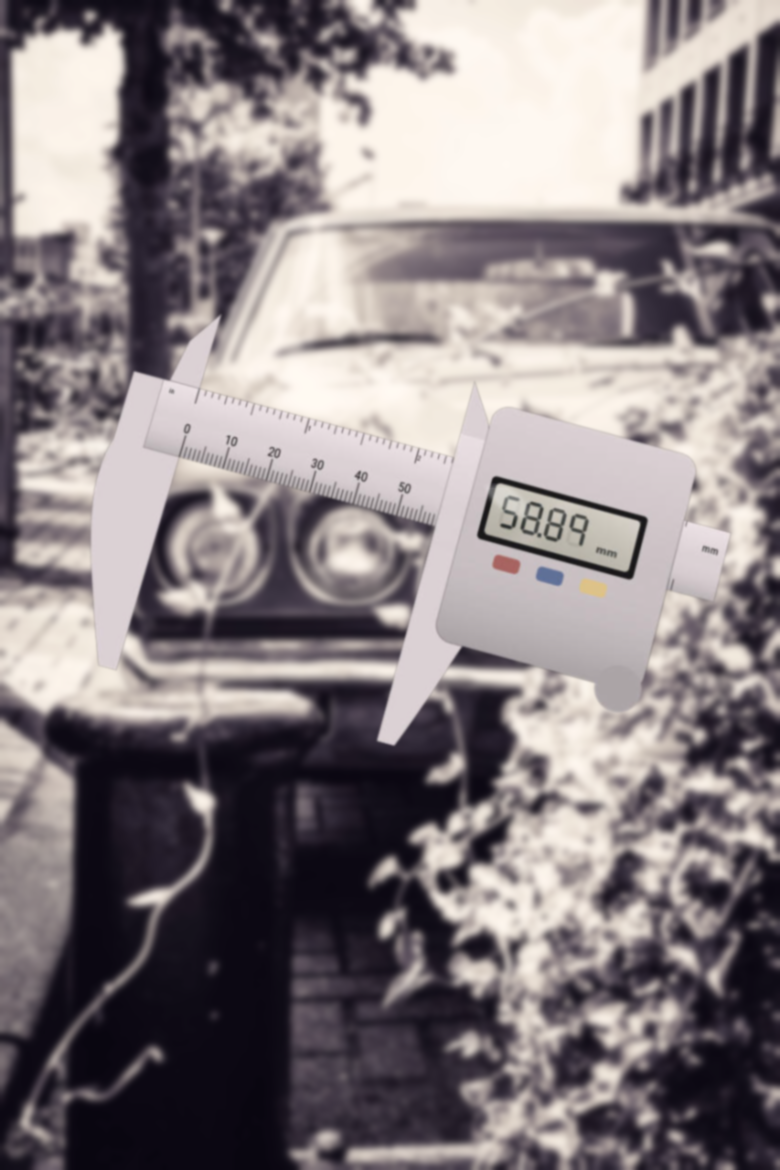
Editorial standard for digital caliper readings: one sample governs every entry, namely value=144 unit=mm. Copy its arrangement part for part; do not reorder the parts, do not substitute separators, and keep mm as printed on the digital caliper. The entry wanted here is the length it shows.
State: value=58.89 unit=mm
